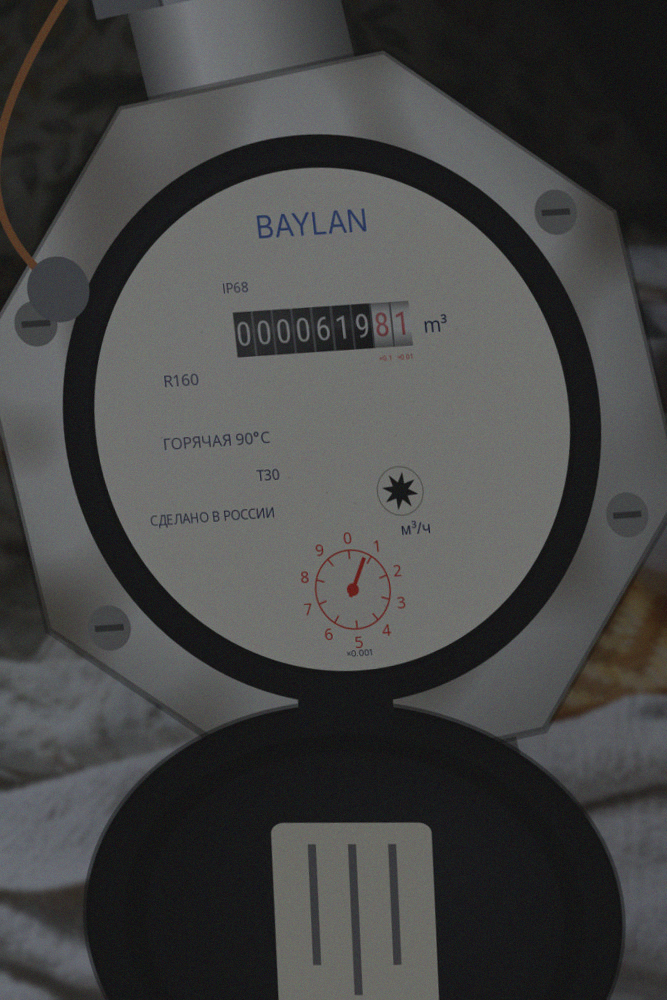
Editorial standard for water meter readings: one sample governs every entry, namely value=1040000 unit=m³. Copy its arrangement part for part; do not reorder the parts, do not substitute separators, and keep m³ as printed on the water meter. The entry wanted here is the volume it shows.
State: value=619.810 unit=m³
